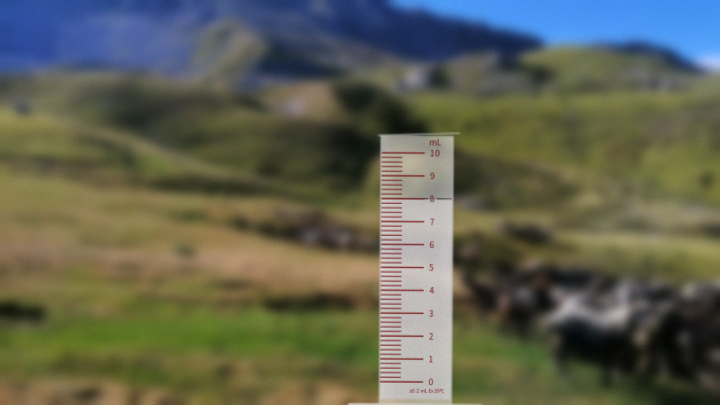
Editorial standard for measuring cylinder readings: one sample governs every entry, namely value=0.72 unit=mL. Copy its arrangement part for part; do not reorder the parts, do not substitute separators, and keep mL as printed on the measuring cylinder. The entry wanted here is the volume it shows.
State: value=8 unit=mL
